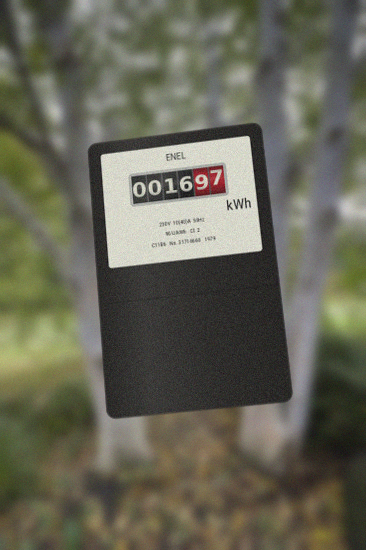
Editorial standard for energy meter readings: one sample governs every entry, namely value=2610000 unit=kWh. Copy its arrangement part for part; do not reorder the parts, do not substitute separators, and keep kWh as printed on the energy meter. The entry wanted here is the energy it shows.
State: value=16.97 unit=kWh
